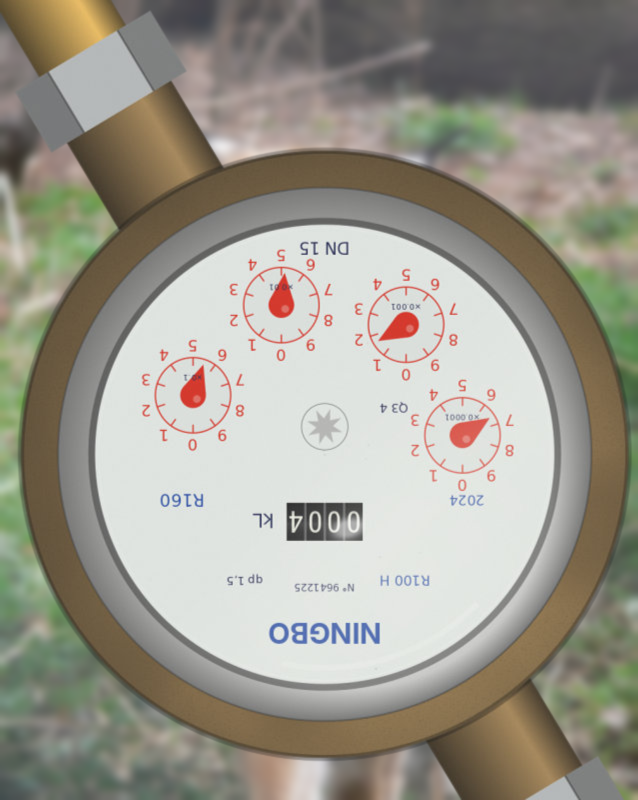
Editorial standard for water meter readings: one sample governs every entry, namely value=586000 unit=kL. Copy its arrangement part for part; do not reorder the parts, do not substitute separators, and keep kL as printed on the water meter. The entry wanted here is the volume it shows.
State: value=4.5516 unit=kL
